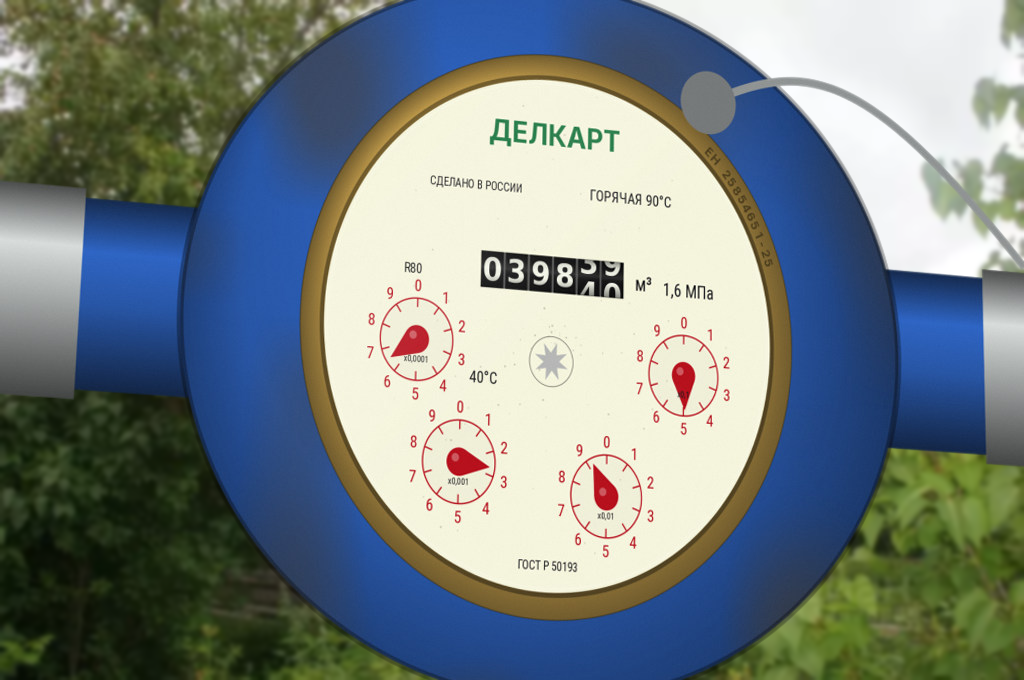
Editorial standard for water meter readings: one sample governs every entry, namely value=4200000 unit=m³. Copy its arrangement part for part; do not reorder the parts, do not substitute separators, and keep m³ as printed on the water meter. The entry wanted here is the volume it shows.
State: value=39839.4926 unit=m³
